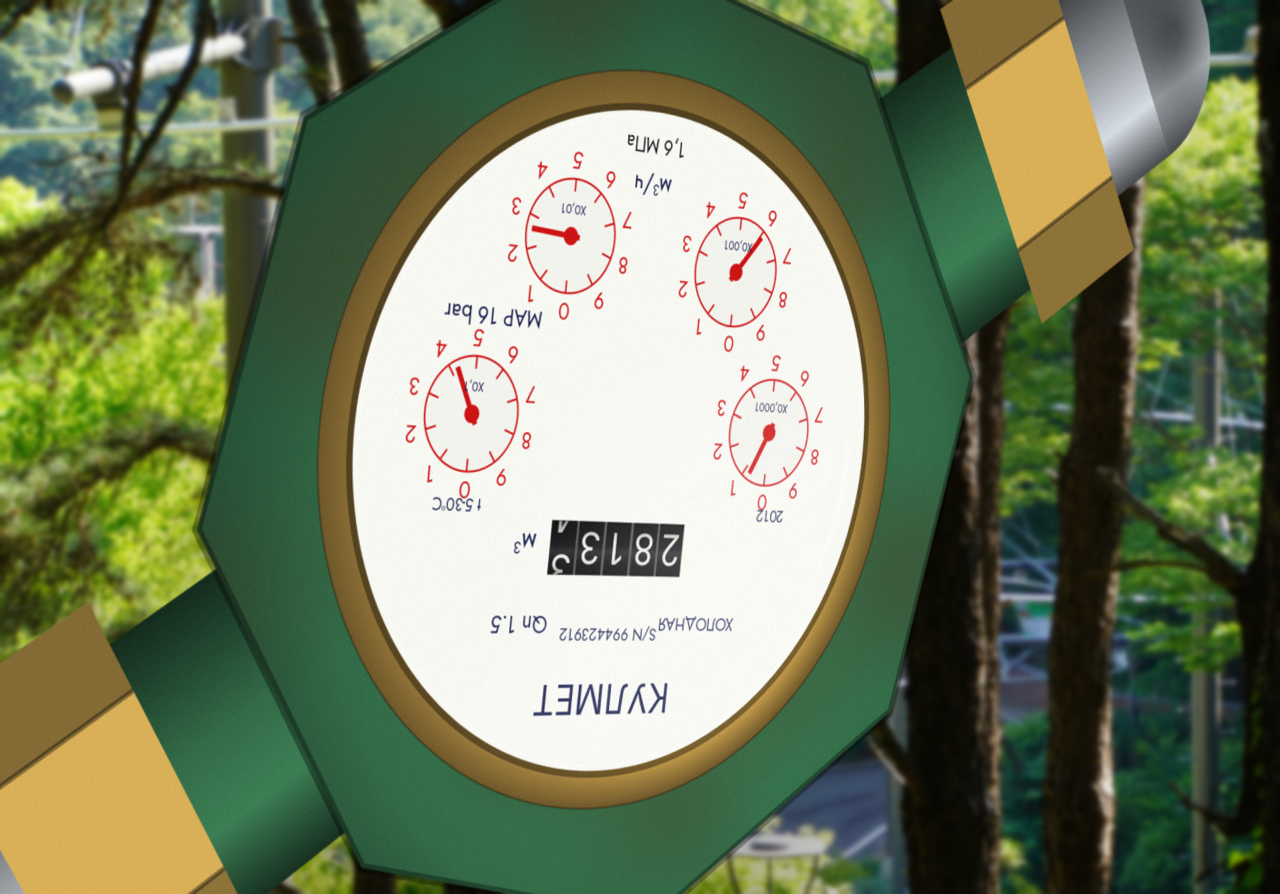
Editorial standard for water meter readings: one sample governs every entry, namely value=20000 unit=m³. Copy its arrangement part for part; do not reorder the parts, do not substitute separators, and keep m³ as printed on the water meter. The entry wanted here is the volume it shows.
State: value=28133.4260 unit=m³
